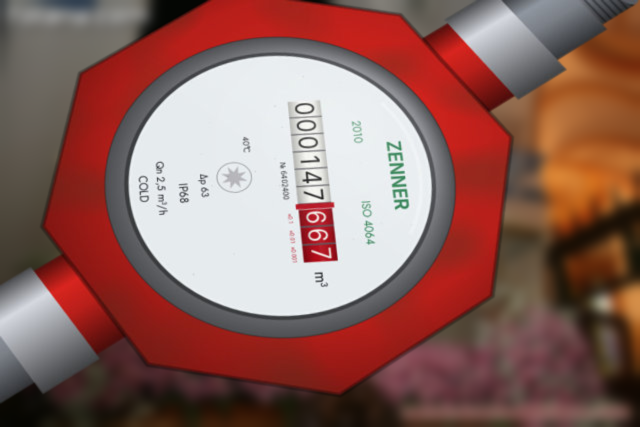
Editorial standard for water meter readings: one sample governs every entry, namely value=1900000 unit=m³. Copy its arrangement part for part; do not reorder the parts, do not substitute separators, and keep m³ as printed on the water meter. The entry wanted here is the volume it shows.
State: value=147.667 unit=m³
